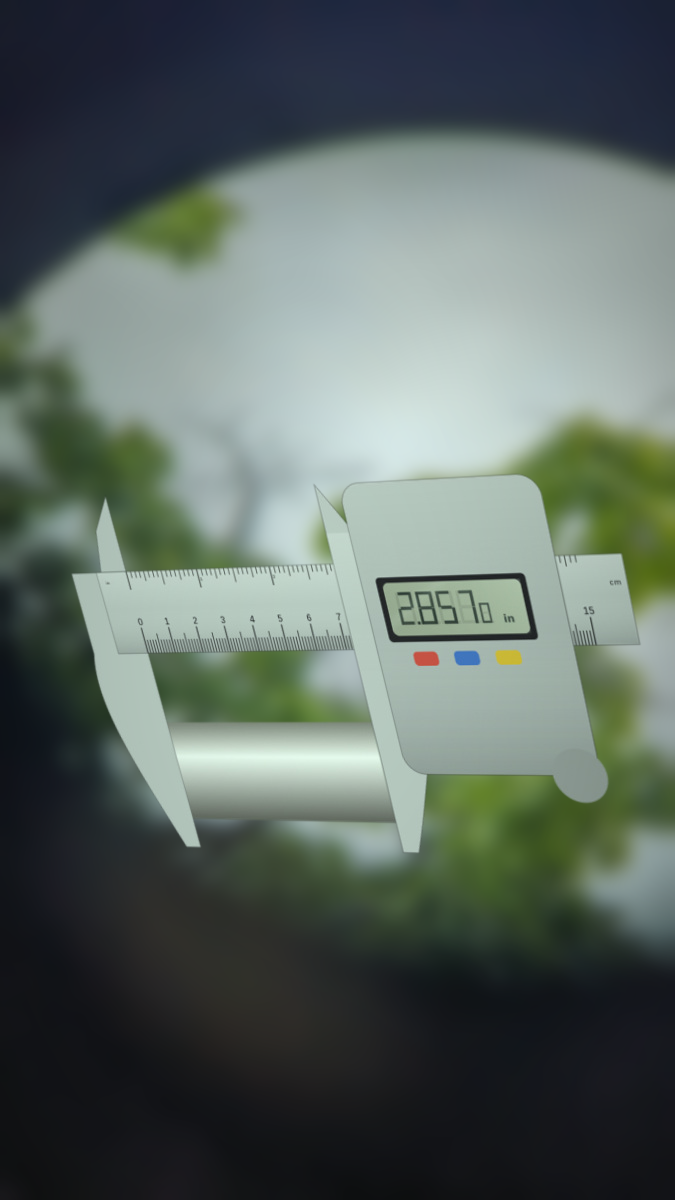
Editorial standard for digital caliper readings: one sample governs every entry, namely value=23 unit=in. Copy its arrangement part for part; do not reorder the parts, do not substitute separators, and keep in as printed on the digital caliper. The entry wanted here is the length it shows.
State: value=2.8570 unit=in
